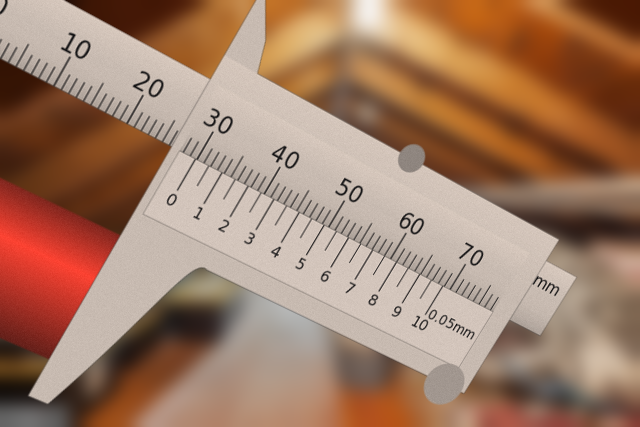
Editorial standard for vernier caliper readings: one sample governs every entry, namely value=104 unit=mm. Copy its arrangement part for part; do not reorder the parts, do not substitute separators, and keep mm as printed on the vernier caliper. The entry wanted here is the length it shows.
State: value=29.8 unit=mm
